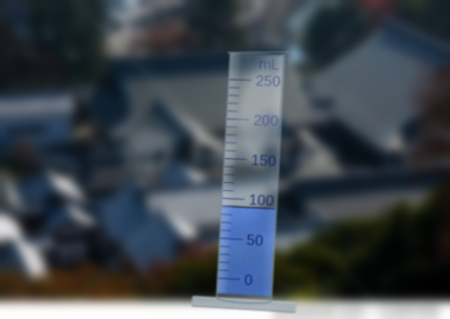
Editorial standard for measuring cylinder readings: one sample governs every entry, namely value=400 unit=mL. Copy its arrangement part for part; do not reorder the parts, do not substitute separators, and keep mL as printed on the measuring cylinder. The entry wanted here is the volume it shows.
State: value=90 unit=mL
